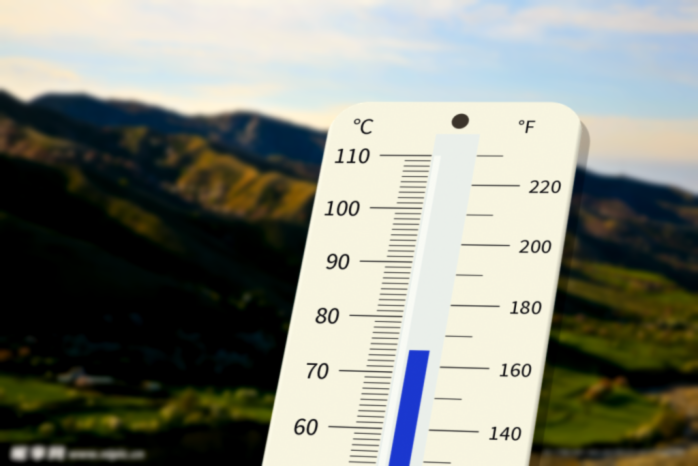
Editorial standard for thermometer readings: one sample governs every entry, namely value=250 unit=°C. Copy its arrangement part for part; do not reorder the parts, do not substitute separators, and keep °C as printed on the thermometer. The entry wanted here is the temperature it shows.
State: value=74 unit=°C
